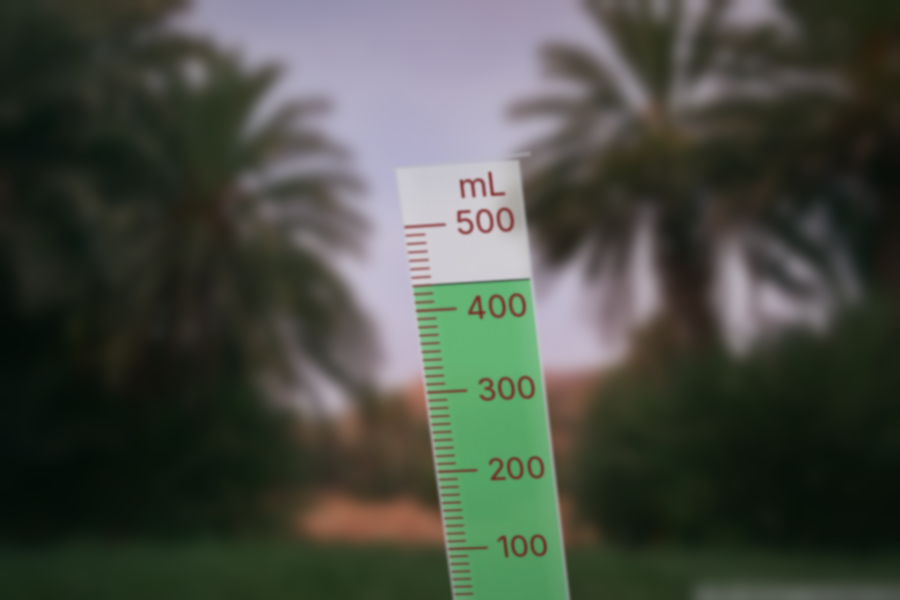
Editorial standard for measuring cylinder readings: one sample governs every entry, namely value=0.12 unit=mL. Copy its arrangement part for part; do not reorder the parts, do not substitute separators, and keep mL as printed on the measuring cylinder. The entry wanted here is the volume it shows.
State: value=430 unit=mL
